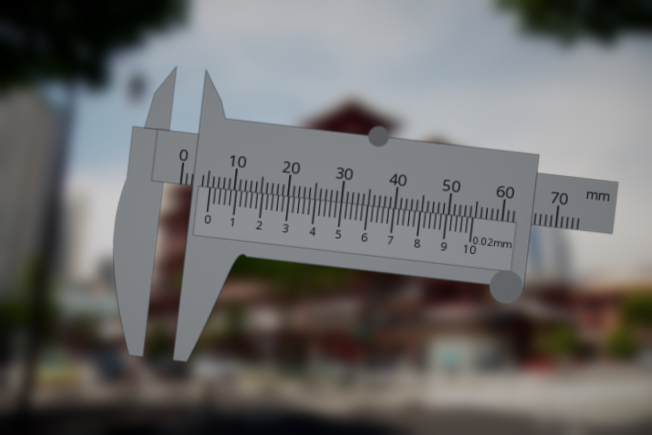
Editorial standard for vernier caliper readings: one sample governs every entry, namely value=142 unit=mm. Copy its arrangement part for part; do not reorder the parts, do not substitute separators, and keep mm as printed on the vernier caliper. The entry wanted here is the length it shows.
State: value=5.5 unit=mm
